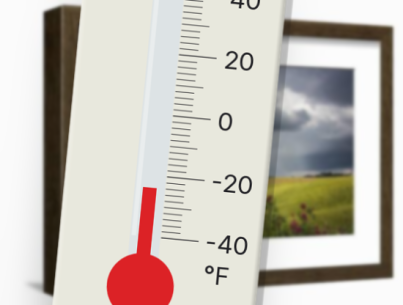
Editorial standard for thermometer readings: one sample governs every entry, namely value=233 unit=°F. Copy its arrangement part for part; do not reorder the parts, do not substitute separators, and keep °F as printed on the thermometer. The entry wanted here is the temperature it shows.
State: value=-24 unit=°F
